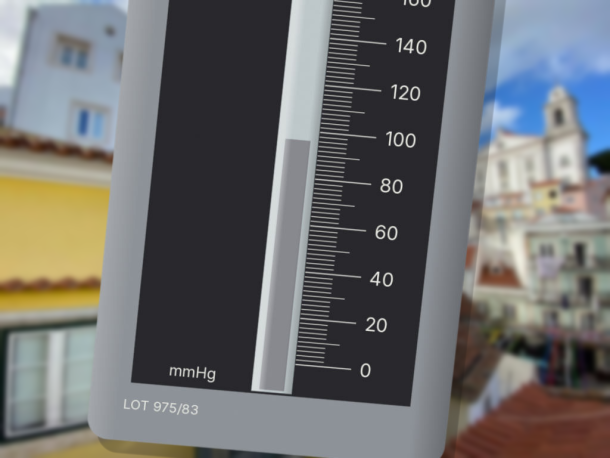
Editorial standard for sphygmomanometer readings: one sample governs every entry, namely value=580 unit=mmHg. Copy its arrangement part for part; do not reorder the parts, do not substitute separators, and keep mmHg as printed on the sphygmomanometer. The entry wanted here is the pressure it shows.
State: value=96 unit=mmHg
